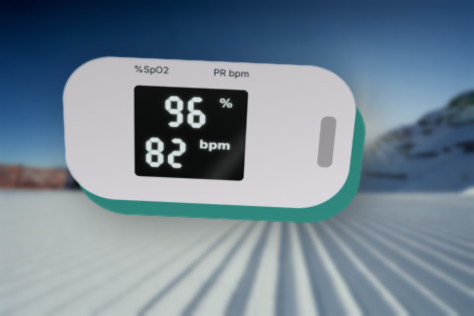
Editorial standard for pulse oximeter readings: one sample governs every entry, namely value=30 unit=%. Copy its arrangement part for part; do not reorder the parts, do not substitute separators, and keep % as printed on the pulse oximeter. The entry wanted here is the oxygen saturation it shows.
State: value=96 unit=%
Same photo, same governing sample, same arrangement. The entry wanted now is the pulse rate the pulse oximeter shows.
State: value=82 unit=bpm
